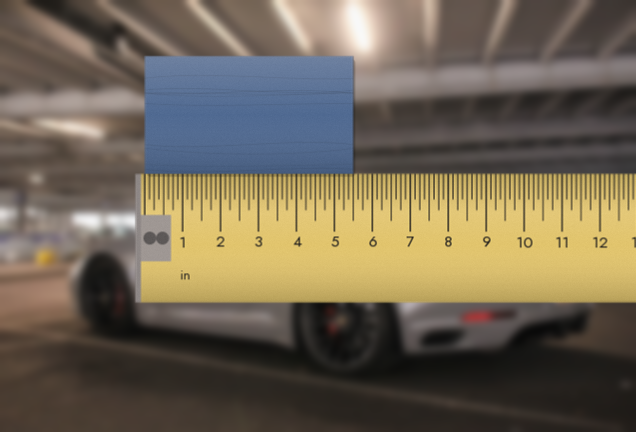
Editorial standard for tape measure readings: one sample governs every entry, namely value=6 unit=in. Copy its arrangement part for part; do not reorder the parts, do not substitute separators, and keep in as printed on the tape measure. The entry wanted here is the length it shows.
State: value=5.5 unit=in
